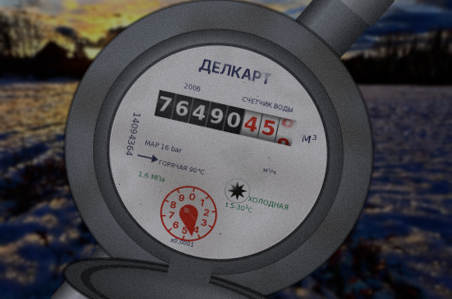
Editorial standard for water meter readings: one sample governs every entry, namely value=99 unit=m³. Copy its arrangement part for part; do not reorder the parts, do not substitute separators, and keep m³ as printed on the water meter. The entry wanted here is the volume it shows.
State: value=76490.4584 unit=m³
